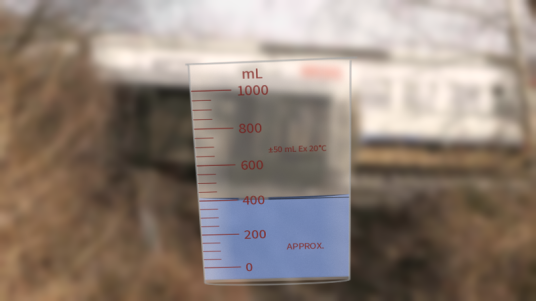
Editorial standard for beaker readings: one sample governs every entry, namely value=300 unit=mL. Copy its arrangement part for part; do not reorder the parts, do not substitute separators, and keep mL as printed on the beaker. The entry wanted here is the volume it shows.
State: value=400 unit=mL
